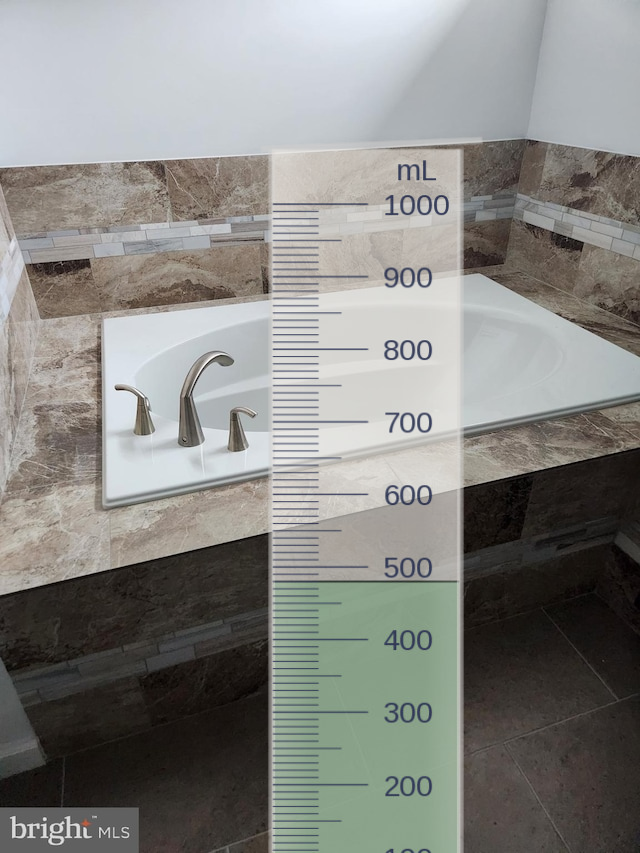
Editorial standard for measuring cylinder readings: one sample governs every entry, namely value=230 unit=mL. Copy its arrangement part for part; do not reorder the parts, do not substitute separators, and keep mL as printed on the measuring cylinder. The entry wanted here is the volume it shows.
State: value=480 unit=mL
